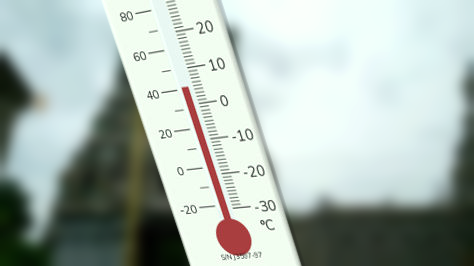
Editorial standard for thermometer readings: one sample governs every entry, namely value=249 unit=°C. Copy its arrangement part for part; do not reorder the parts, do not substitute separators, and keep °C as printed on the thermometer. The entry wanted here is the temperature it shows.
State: value=5 unit=°C
